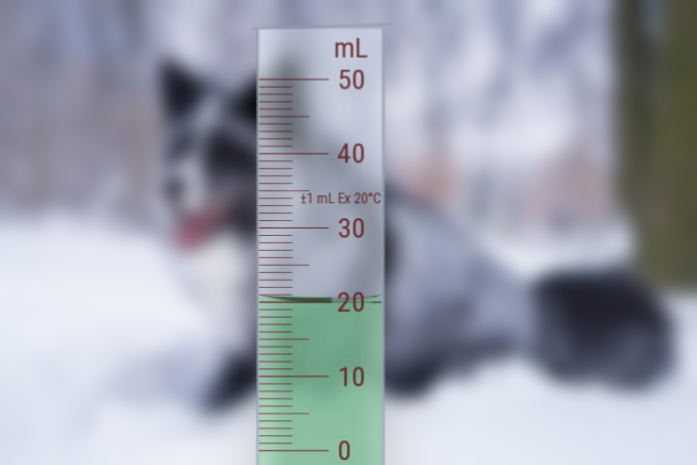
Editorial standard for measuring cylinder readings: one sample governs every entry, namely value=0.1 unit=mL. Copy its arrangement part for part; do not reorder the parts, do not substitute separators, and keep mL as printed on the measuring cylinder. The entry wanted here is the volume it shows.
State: value=20 unit=mL
